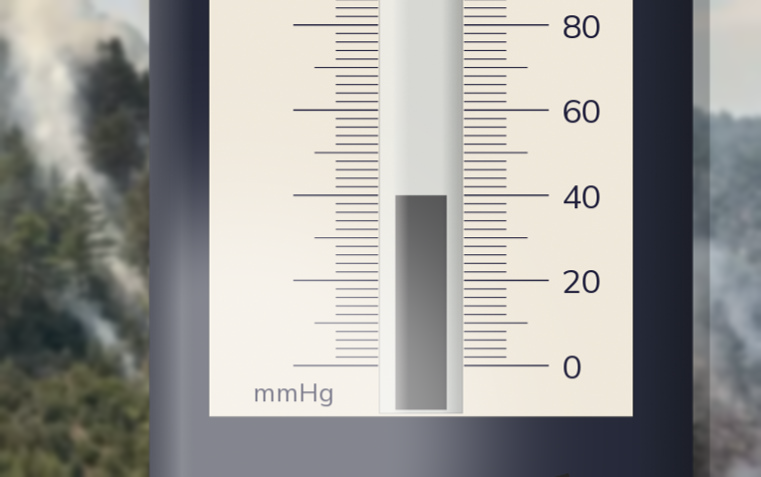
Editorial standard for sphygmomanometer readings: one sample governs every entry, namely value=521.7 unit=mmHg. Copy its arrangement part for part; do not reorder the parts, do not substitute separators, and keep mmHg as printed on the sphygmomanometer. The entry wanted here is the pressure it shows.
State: value=40 unit=mmHg
